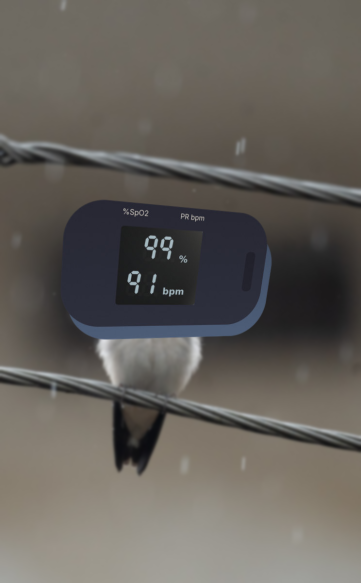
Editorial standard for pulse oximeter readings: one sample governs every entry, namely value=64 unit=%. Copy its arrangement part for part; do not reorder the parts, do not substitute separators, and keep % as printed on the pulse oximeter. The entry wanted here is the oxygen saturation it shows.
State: value=99 unit=%
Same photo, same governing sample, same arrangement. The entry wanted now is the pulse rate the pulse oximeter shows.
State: value=91 unit=bpm
